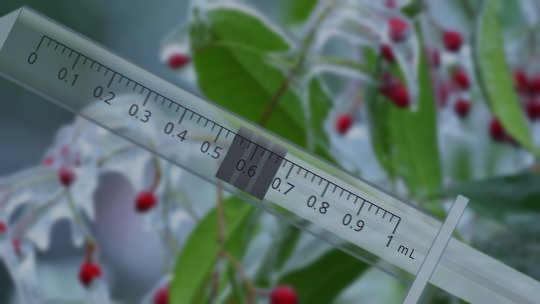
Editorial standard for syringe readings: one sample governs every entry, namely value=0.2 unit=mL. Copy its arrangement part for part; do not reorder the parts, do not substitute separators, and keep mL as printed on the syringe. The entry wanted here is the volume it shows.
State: value=0.54 unit=mL
